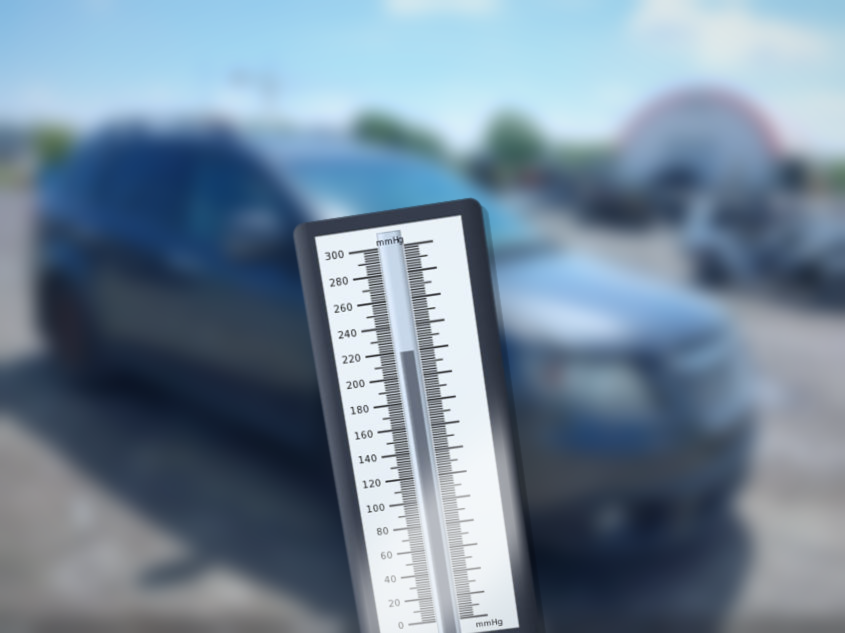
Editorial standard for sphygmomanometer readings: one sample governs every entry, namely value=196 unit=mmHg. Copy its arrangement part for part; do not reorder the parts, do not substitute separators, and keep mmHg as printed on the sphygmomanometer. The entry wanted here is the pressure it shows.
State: value=220 unit=mmHg
